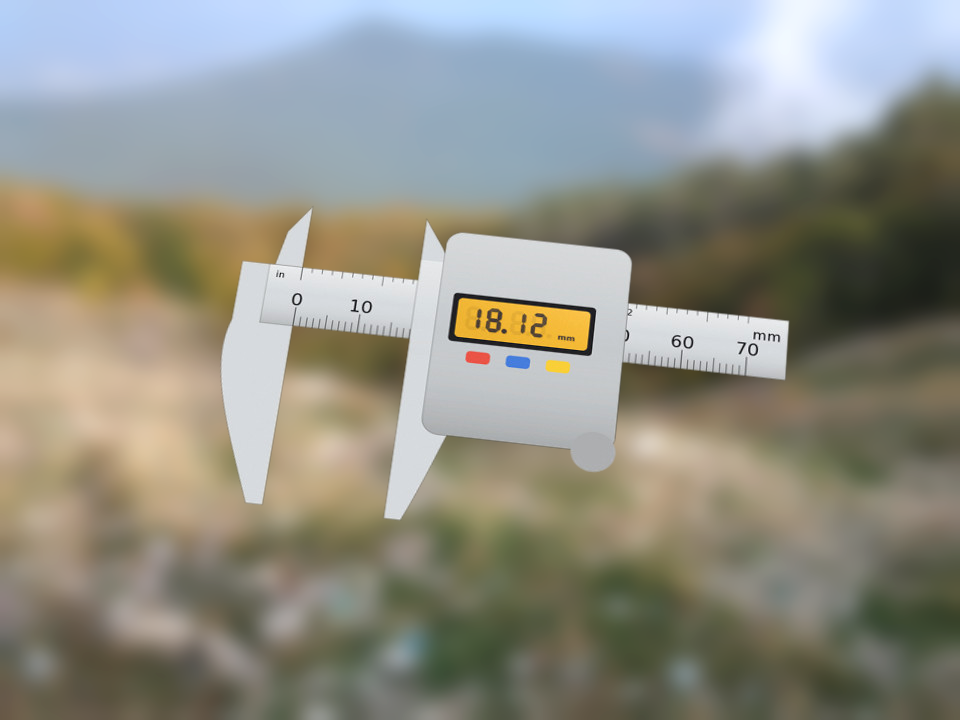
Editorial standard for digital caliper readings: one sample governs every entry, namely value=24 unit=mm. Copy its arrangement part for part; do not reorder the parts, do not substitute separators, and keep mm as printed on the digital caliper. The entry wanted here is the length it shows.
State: value=18.12 unit=mm
